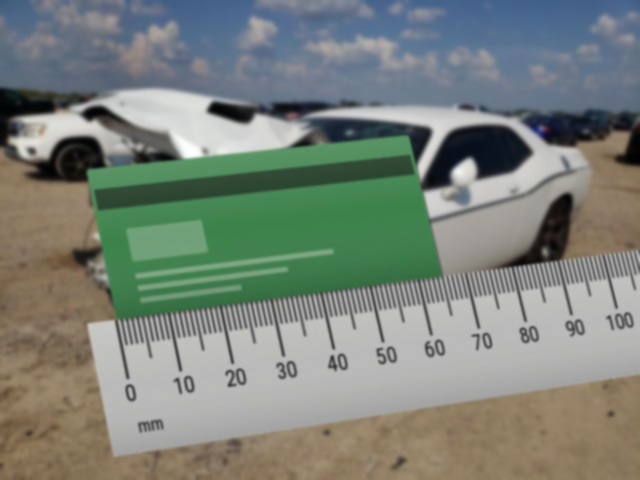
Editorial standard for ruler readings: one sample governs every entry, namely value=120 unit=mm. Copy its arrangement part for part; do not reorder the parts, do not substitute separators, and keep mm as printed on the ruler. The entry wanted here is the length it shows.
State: value=65 unit=mm
